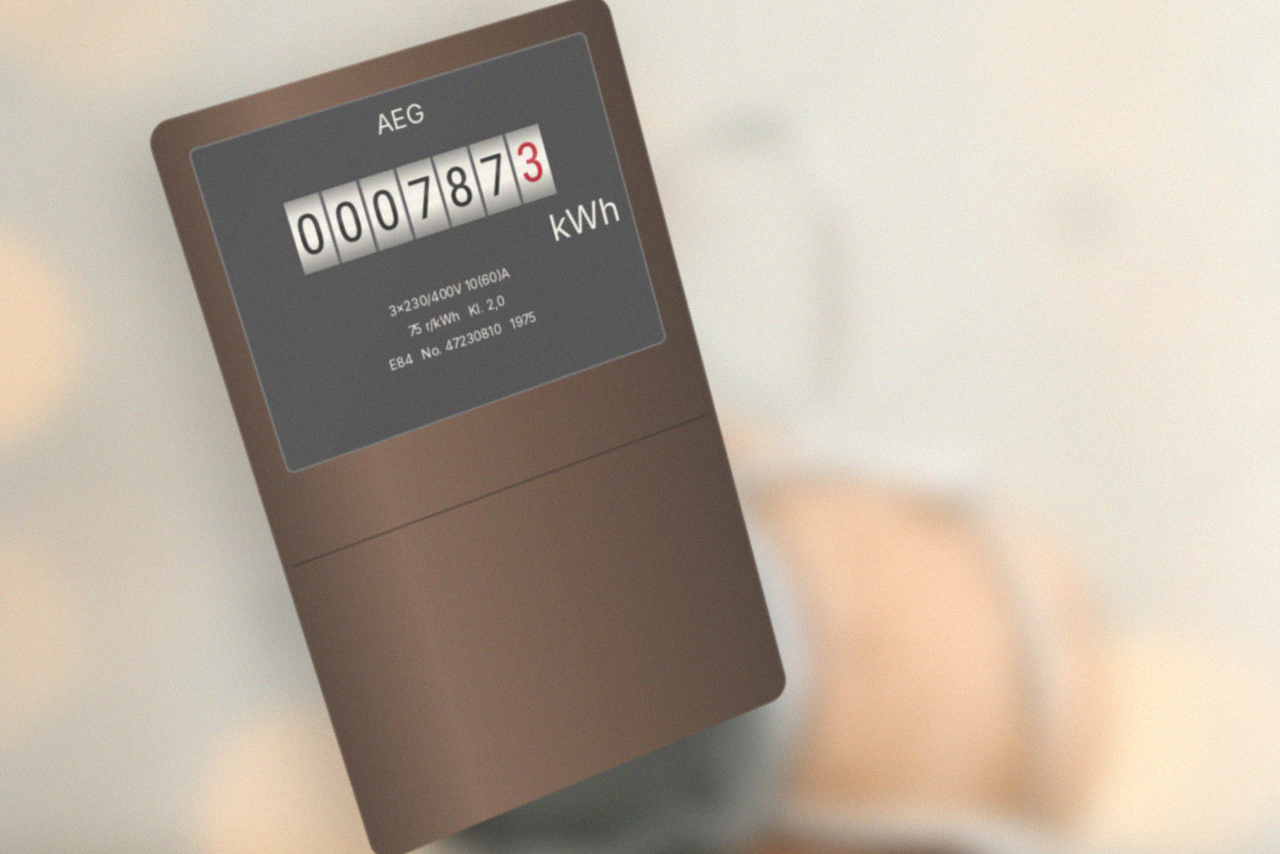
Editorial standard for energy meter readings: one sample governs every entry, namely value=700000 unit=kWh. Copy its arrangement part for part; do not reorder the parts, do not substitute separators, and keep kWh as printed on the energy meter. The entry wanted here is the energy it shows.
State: value=787.3 unit=kWh
